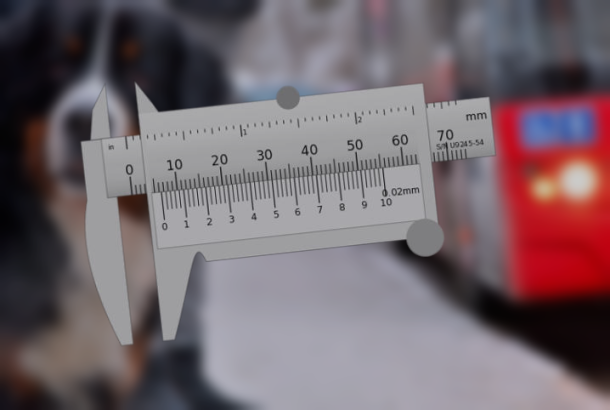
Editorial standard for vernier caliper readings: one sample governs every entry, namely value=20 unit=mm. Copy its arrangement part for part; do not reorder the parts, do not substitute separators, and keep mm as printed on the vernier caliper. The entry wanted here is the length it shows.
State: value=6.5 unit=mm
